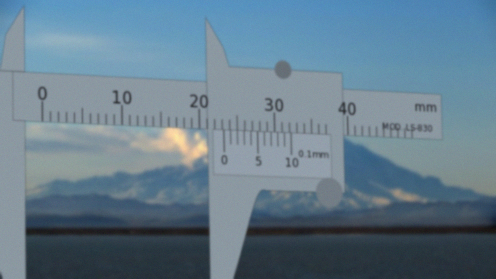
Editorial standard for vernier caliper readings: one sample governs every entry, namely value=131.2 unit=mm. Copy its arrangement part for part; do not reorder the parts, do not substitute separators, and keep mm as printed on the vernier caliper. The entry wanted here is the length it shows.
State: value=23.2 unit=mm
